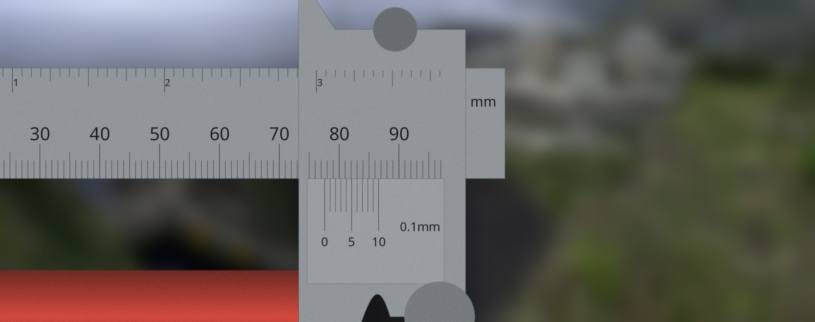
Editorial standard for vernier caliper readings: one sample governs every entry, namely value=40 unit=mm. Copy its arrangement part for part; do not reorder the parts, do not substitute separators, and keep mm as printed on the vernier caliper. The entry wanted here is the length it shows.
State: value=77.6 unit=mm
